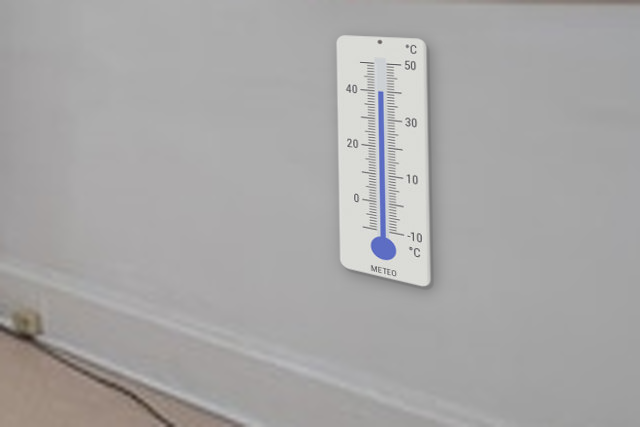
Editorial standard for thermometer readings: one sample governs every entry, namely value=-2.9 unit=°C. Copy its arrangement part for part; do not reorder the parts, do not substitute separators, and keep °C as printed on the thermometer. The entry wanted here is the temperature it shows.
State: value=40 unit=°C
